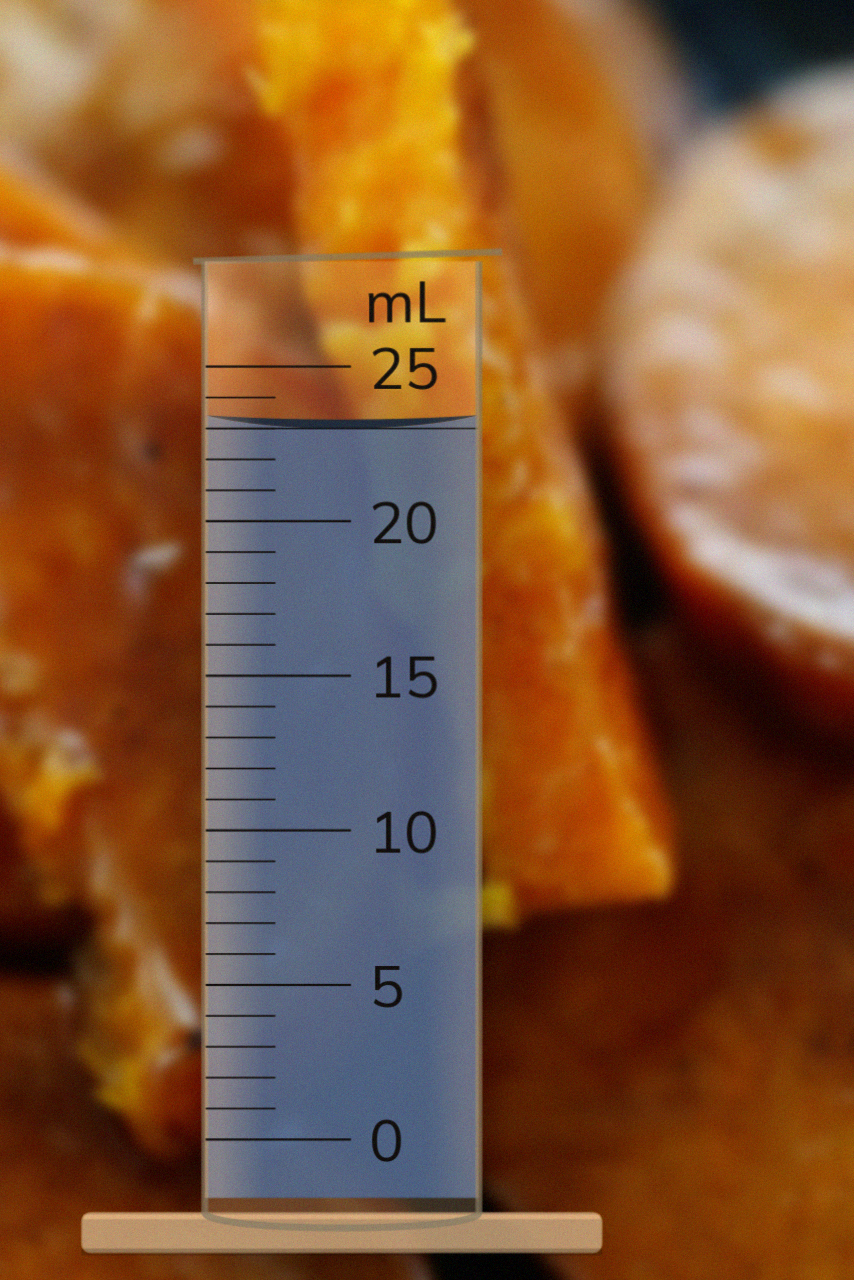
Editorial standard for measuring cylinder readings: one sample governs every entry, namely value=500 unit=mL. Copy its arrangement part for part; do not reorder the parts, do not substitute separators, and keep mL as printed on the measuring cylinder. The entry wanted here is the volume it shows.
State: value=23 unit=mL
